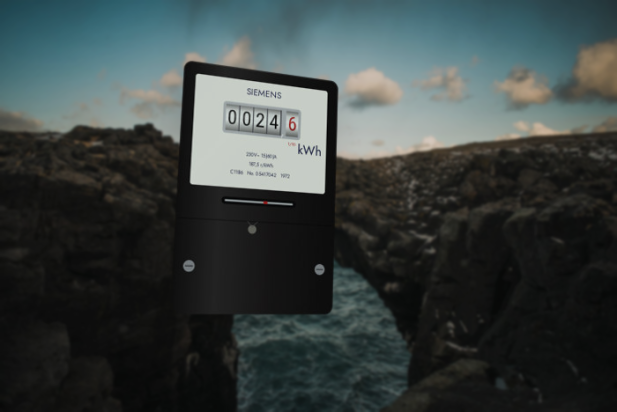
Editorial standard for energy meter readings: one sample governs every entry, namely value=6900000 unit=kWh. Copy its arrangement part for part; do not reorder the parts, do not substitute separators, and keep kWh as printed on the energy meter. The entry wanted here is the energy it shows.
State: value=24.6 unit=kWh
